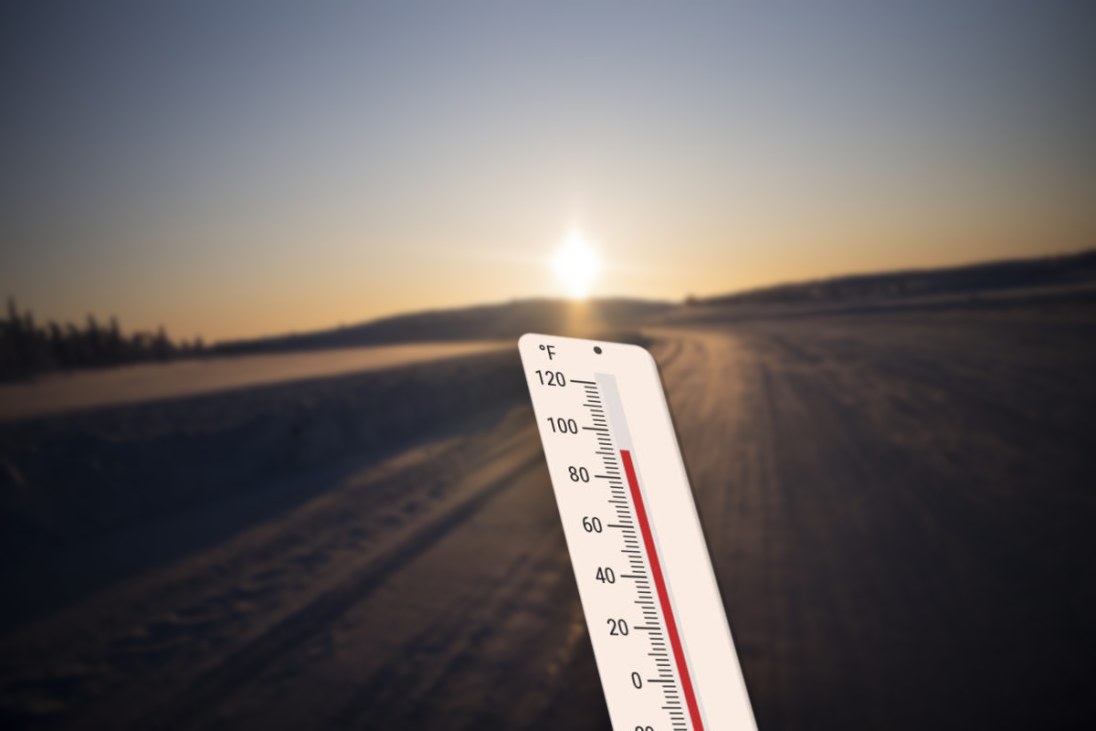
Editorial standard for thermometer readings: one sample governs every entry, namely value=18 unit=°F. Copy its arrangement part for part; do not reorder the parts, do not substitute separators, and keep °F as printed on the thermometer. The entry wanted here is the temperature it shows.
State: value=92 unit=°F
